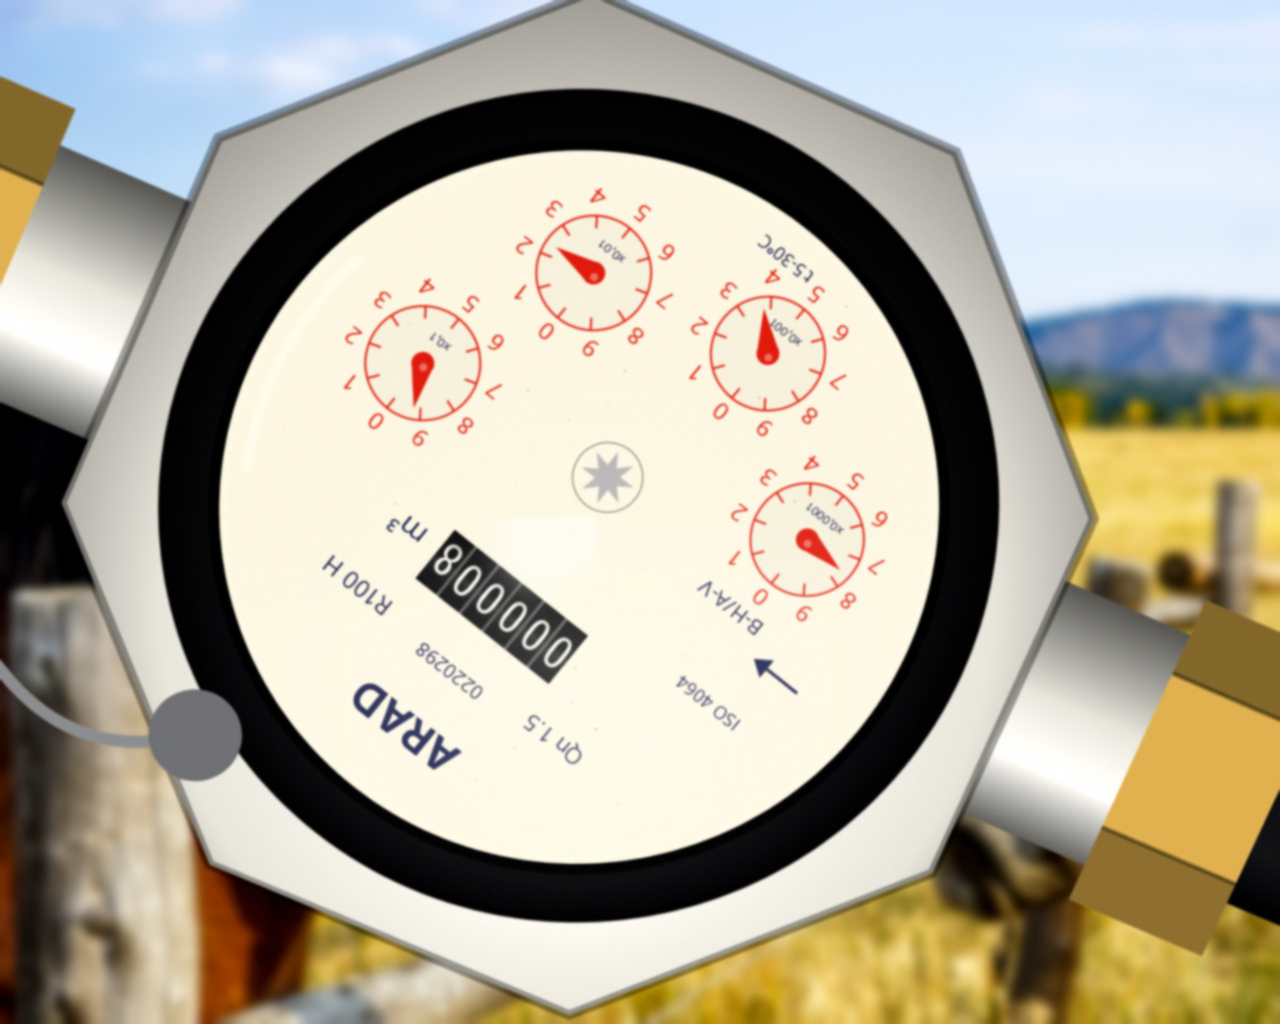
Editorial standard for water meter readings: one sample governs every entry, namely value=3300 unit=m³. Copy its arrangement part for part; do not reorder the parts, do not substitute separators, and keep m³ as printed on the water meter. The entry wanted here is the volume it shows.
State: value=7.9237 unit=m³
